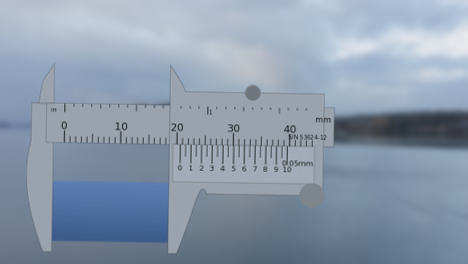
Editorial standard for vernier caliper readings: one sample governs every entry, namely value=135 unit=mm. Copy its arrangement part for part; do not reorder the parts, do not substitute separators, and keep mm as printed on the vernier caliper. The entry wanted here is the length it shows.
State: value=20.6 unit=mm
